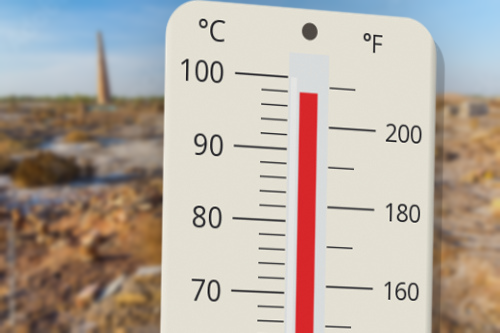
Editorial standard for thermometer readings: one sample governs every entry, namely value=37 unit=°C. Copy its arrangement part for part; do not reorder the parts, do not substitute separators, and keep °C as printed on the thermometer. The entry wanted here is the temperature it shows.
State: value=98 unit=°C
